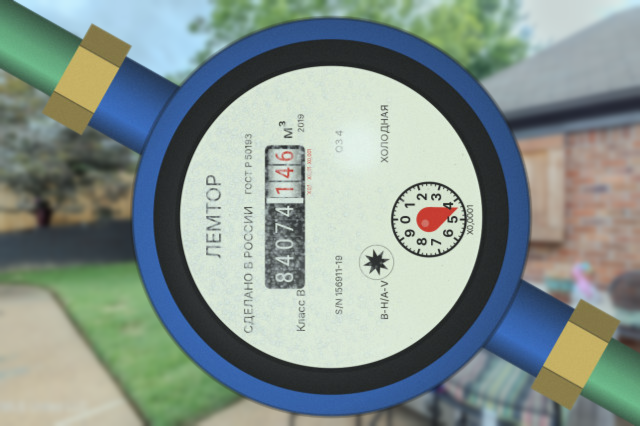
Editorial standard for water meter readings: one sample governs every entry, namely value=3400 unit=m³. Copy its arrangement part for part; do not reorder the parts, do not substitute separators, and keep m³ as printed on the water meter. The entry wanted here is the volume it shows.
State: value=84074.1464 unit=m³
